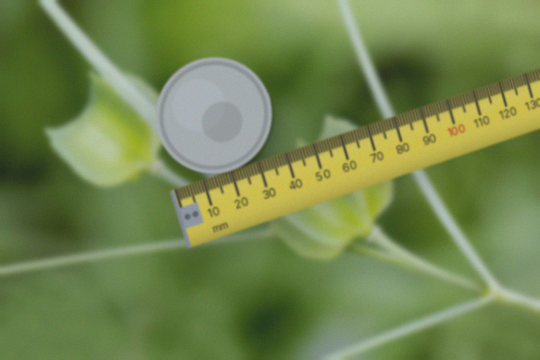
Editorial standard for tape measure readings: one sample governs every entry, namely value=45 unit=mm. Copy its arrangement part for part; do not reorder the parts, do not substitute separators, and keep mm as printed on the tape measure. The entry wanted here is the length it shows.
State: value=40 unit=mm
